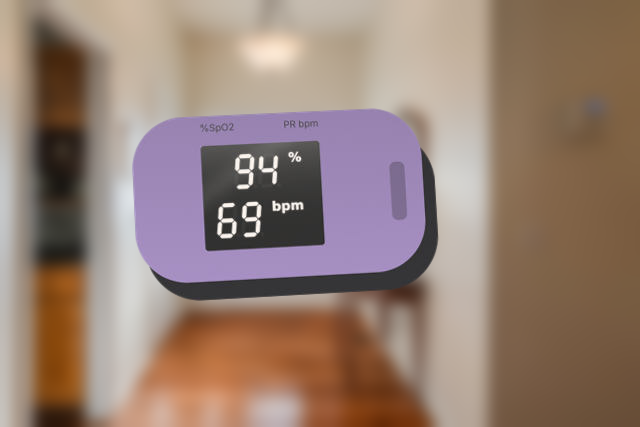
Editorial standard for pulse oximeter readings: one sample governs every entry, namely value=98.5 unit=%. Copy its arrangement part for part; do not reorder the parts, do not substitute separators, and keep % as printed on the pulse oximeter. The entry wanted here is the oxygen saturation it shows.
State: value=94 unit=%
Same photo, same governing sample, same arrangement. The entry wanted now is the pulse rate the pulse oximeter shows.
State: value=69 unit=bpm
